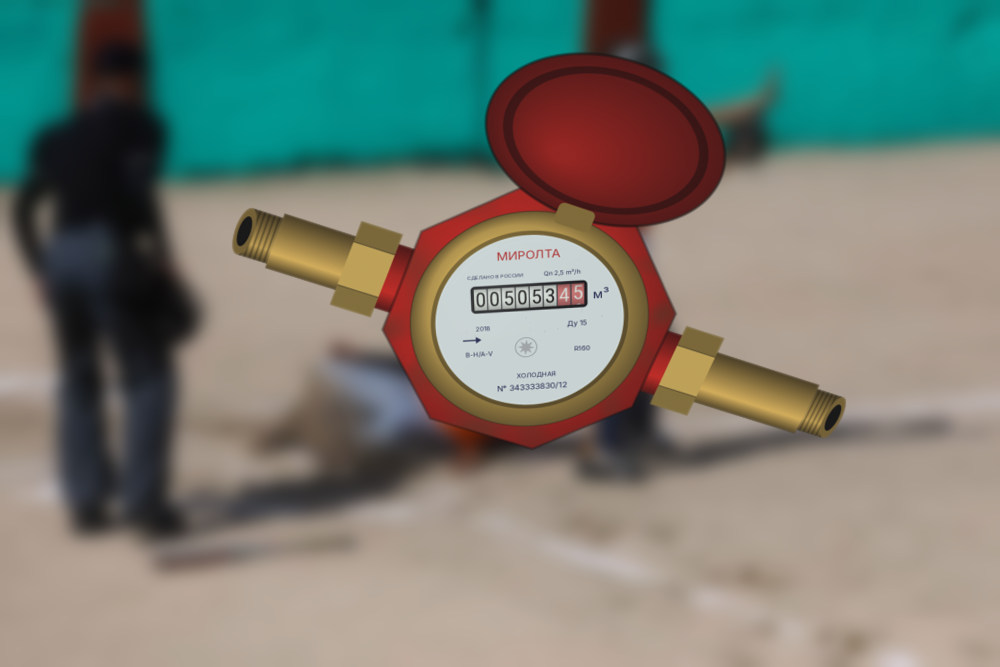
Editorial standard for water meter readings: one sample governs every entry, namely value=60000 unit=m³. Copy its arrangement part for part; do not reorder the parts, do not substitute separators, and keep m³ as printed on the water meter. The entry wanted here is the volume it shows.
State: value=5053.45 unit=m³
